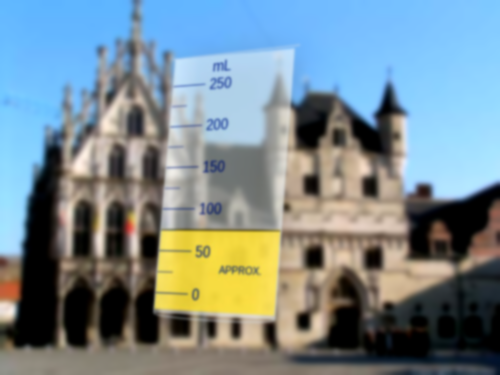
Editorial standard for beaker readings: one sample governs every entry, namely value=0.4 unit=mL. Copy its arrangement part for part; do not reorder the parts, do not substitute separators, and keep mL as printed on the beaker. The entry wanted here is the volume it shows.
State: value=75 unit=mL
